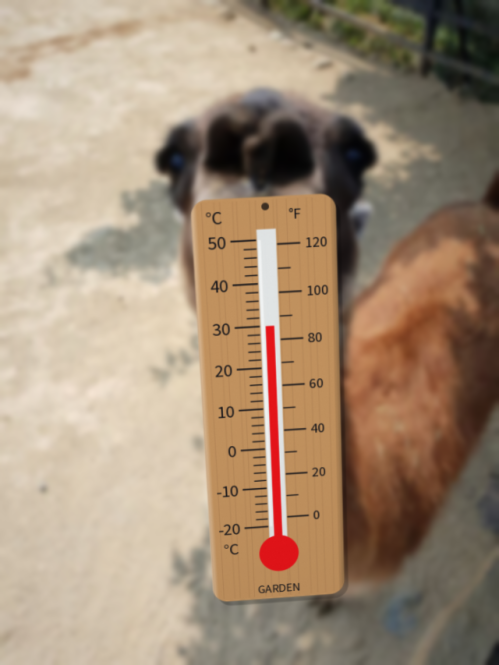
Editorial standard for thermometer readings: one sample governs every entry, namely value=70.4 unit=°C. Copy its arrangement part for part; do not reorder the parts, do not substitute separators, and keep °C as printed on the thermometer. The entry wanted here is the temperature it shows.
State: value=30 unit=°C
